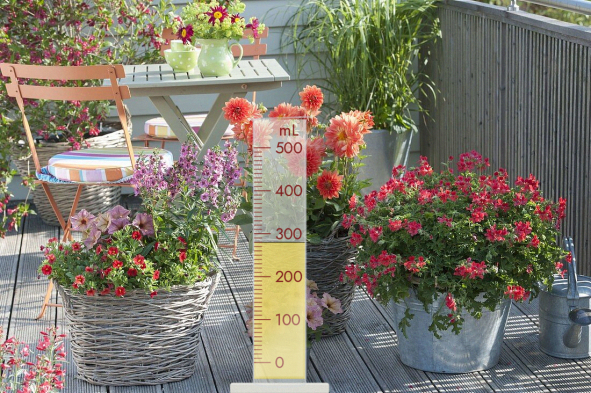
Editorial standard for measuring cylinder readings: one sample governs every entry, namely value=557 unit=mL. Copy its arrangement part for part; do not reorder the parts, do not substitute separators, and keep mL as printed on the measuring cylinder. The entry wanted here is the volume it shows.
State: value=280 unit=mL
